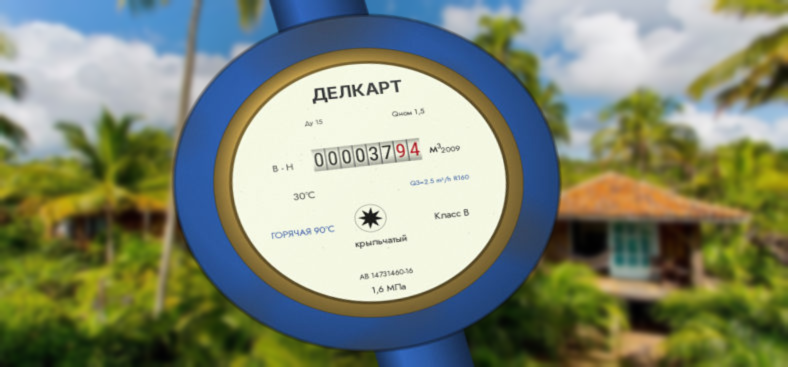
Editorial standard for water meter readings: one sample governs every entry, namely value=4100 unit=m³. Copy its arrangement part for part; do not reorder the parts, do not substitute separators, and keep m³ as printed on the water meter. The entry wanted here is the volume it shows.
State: value=37.94 unit=m³
